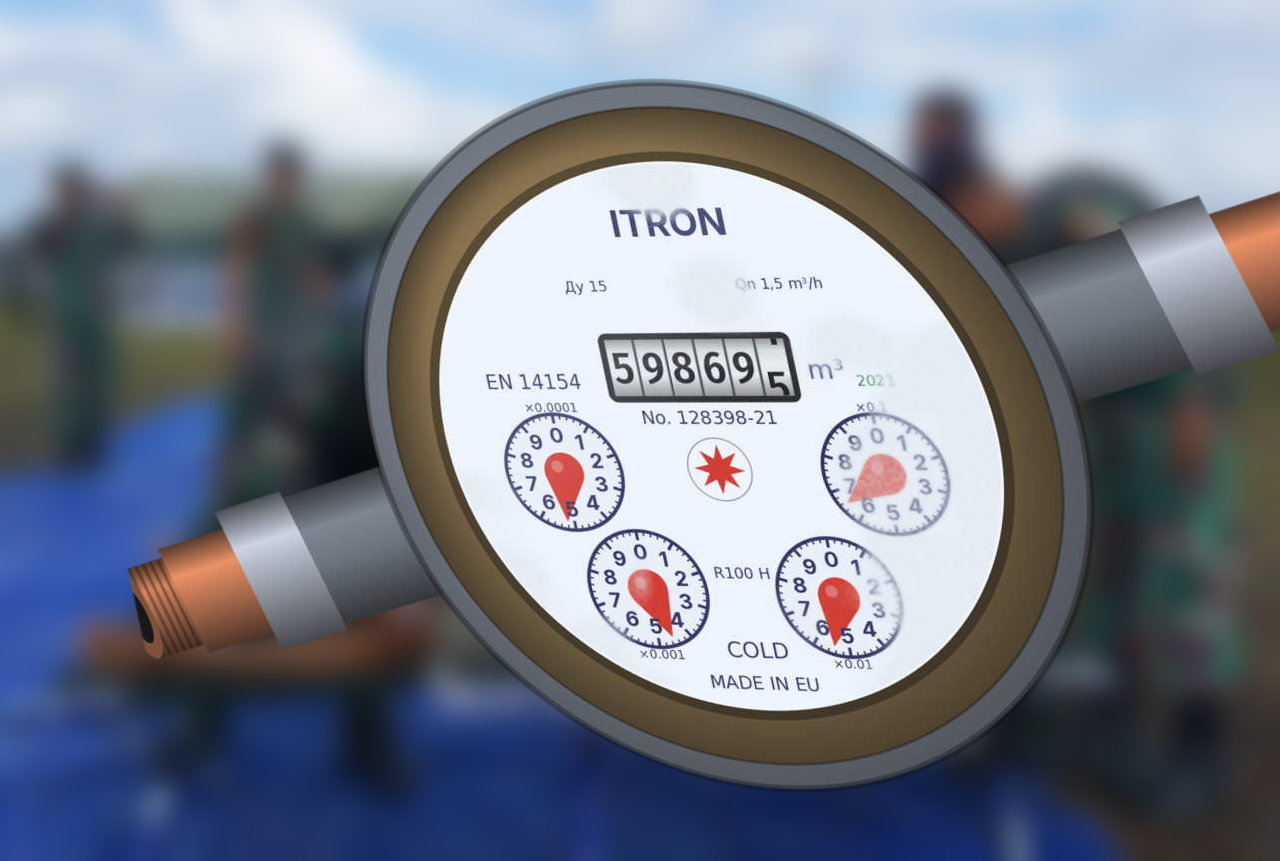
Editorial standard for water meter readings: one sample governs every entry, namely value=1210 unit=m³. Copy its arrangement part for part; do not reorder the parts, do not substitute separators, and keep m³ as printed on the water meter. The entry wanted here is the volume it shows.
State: value=598694.6545 unit=m³
